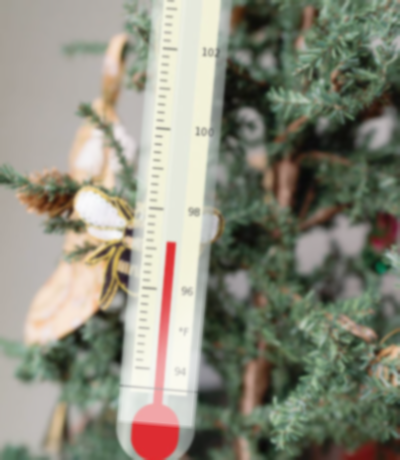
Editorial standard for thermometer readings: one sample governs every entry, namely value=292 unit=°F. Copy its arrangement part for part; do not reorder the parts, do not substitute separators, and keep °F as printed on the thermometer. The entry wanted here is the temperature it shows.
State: value=97.2 unit=°F
